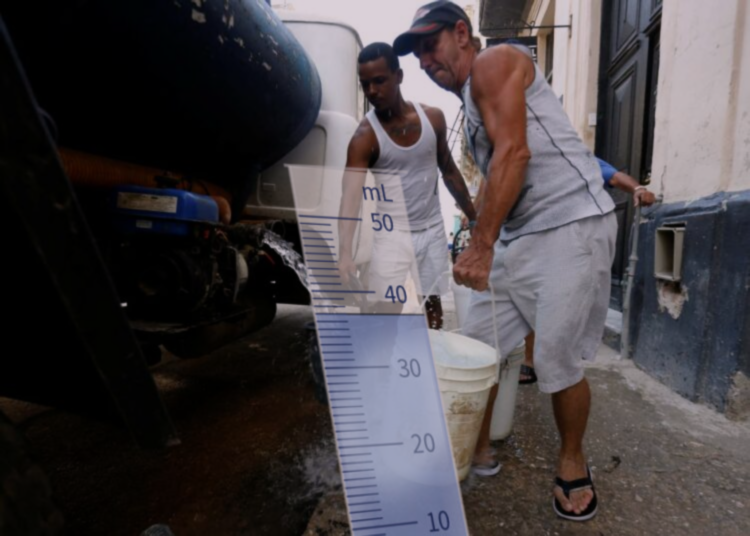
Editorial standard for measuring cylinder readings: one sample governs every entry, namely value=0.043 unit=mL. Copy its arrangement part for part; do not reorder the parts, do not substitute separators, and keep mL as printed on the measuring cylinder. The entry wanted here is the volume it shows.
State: value=37 unit=mL
